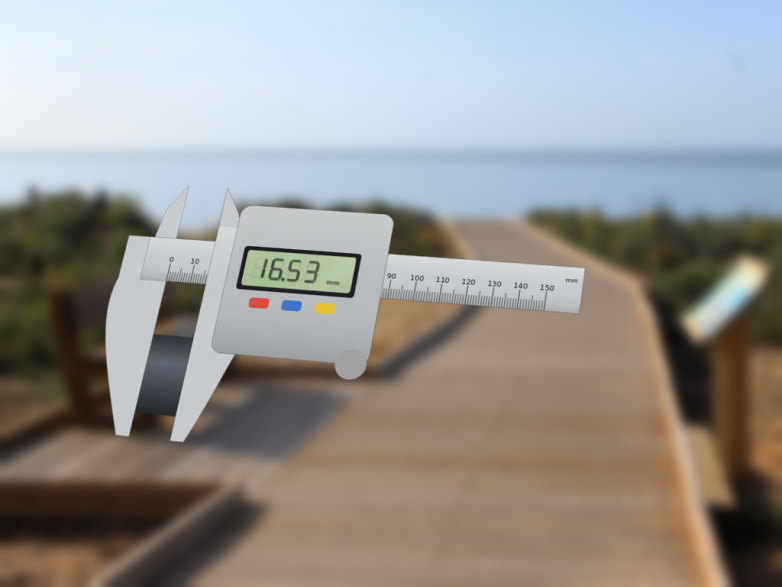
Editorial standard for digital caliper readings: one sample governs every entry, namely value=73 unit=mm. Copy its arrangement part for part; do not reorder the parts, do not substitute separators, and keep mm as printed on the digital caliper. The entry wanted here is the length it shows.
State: value=16.53 unit=mm
